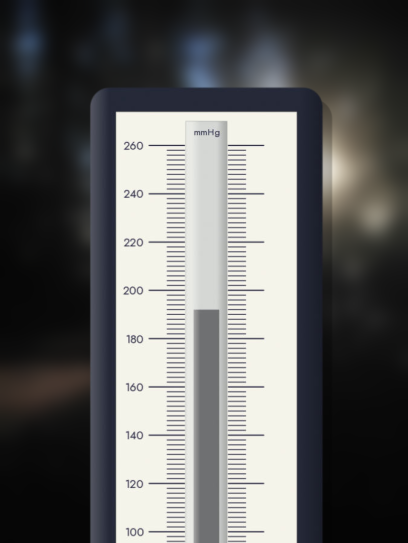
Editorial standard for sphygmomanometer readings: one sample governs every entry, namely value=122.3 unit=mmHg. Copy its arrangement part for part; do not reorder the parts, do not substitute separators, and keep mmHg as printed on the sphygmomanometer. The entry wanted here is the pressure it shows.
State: value=192 unit=mmHg
